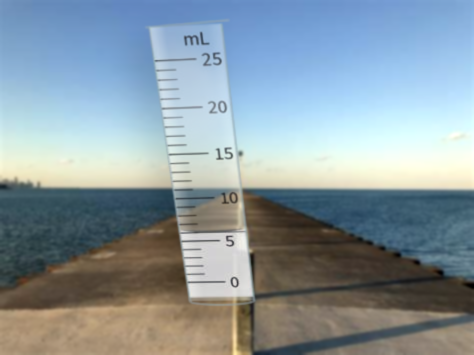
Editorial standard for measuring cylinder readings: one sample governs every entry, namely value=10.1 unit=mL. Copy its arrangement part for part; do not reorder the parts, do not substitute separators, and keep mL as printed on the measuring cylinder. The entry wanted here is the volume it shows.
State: value=6 unit=mL
